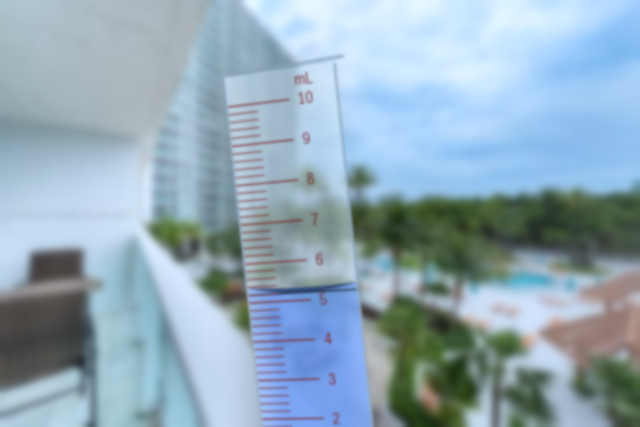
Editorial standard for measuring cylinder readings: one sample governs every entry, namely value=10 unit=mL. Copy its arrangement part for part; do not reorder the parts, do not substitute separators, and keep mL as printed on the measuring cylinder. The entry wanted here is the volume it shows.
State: value=5.2 unit=mL
